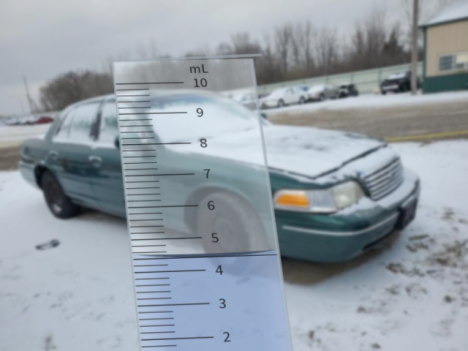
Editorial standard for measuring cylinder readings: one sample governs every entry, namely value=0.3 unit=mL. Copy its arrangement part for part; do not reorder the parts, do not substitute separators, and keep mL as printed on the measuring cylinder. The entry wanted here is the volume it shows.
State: value=4.4 unit=mL
